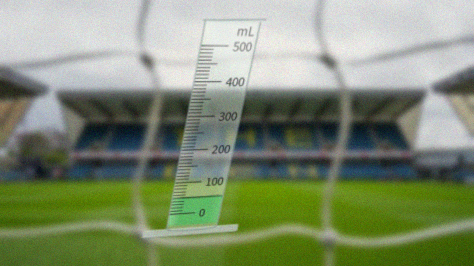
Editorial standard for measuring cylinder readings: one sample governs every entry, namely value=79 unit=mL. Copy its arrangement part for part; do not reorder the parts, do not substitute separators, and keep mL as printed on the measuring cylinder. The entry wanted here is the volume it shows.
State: value=50 unit=mL
